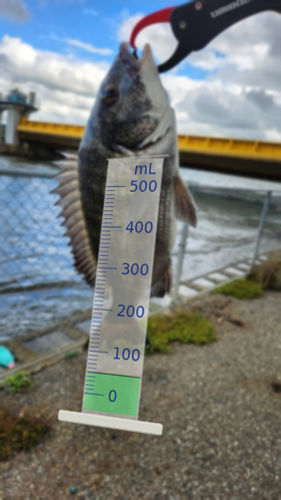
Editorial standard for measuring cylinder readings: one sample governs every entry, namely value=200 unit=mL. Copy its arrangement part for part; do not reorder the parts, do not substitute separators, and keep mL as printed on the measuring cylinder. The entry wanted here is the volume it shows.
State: value=50 unit=mL
